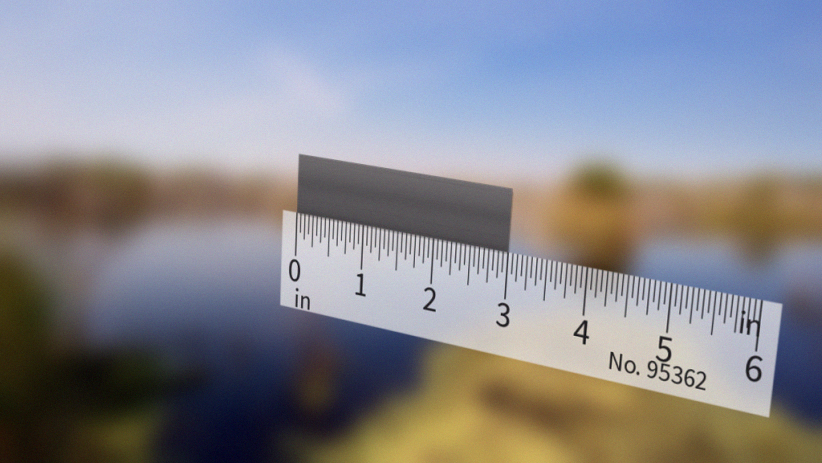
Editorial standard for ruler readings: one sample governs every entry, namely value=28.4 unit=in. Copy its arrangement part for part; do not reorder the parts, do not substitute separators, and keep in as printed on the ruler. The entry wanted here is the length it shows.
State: value=3 unit=in
